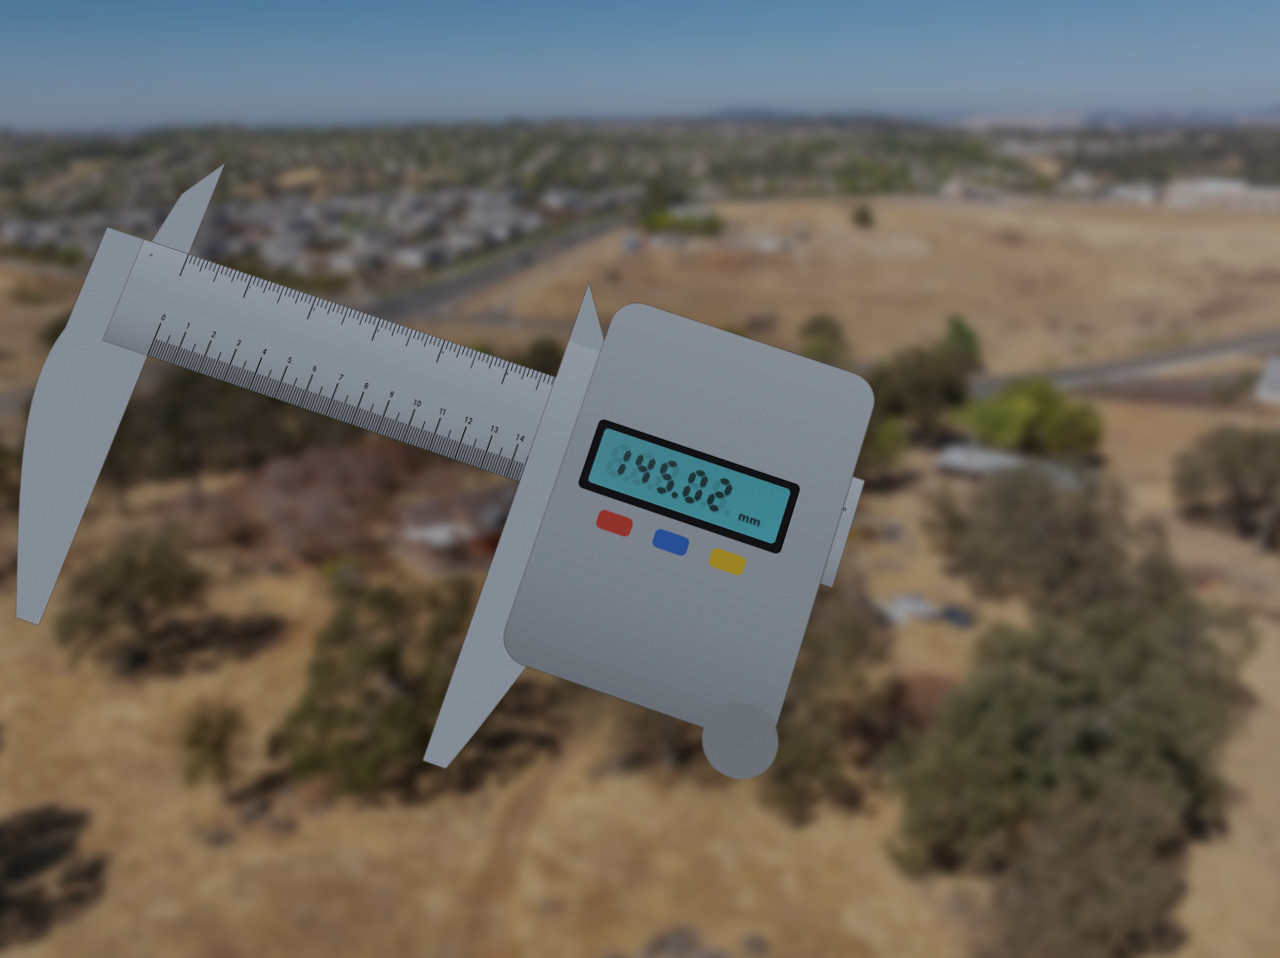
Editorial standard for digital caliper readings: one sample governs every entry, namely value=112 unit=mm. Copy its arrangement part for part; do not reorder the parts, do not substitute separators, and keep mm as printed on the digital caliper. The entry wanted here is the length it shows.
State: value=145.02 unit=mm
